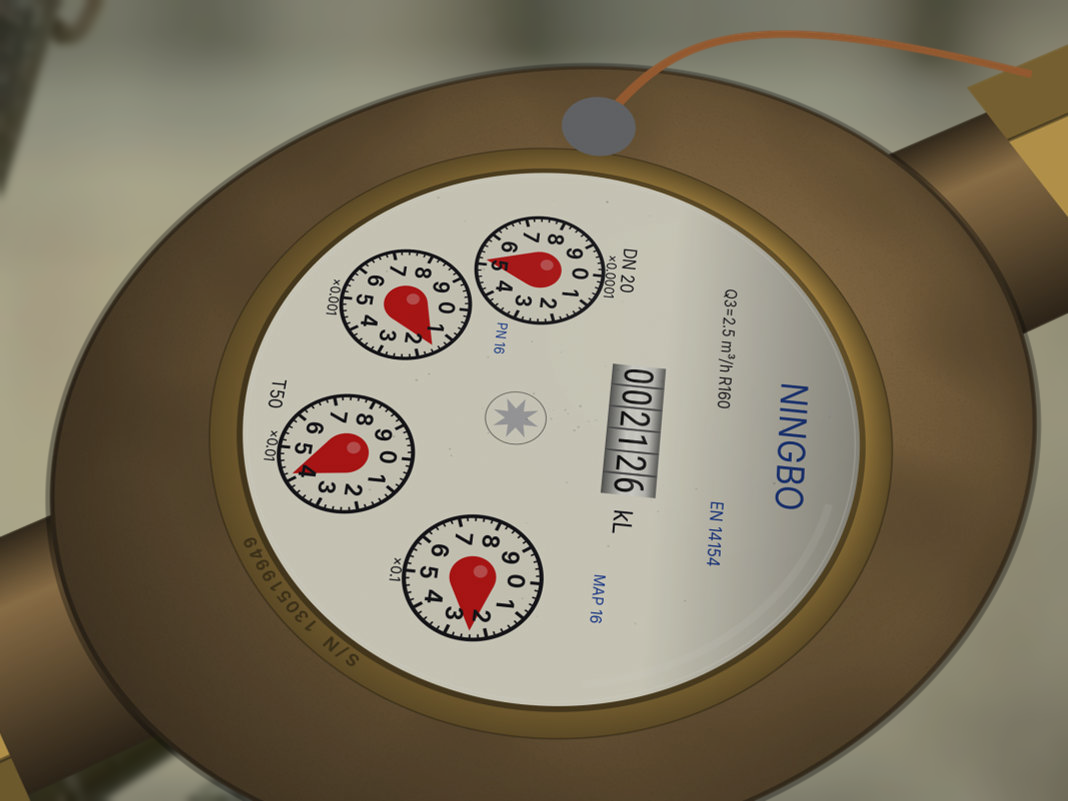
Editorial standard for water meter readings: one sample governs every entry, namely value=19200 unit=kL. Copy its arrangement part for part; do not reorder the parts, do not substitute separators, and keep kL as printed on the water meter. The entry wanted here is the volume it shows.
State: value=2126.2415 unit=kL
